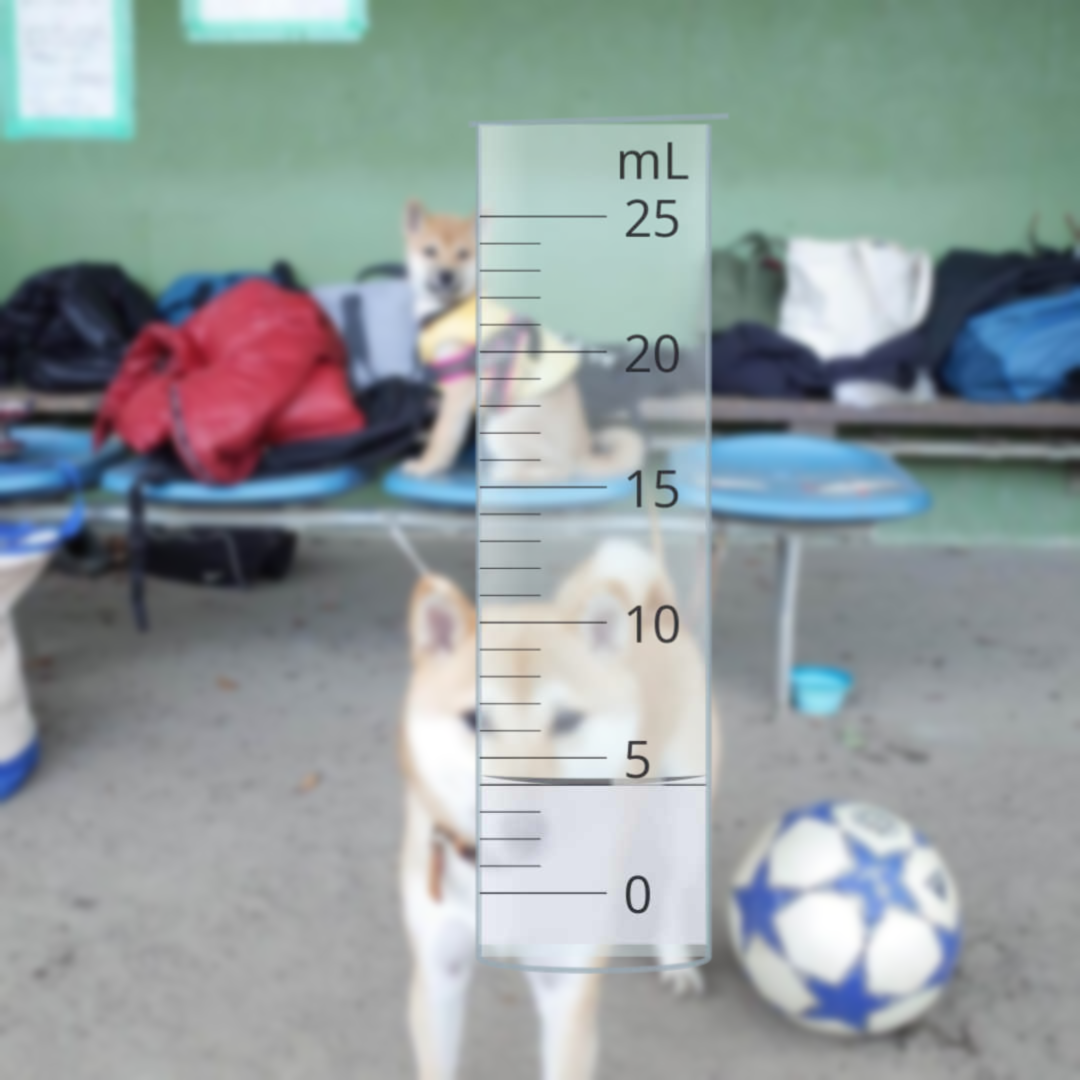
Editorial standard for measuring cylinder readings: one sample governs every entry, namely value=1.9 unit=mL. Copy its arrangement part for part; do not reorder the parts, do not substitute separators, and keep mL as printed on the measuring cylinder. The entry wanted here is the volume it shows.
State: value=4 unit=mL
